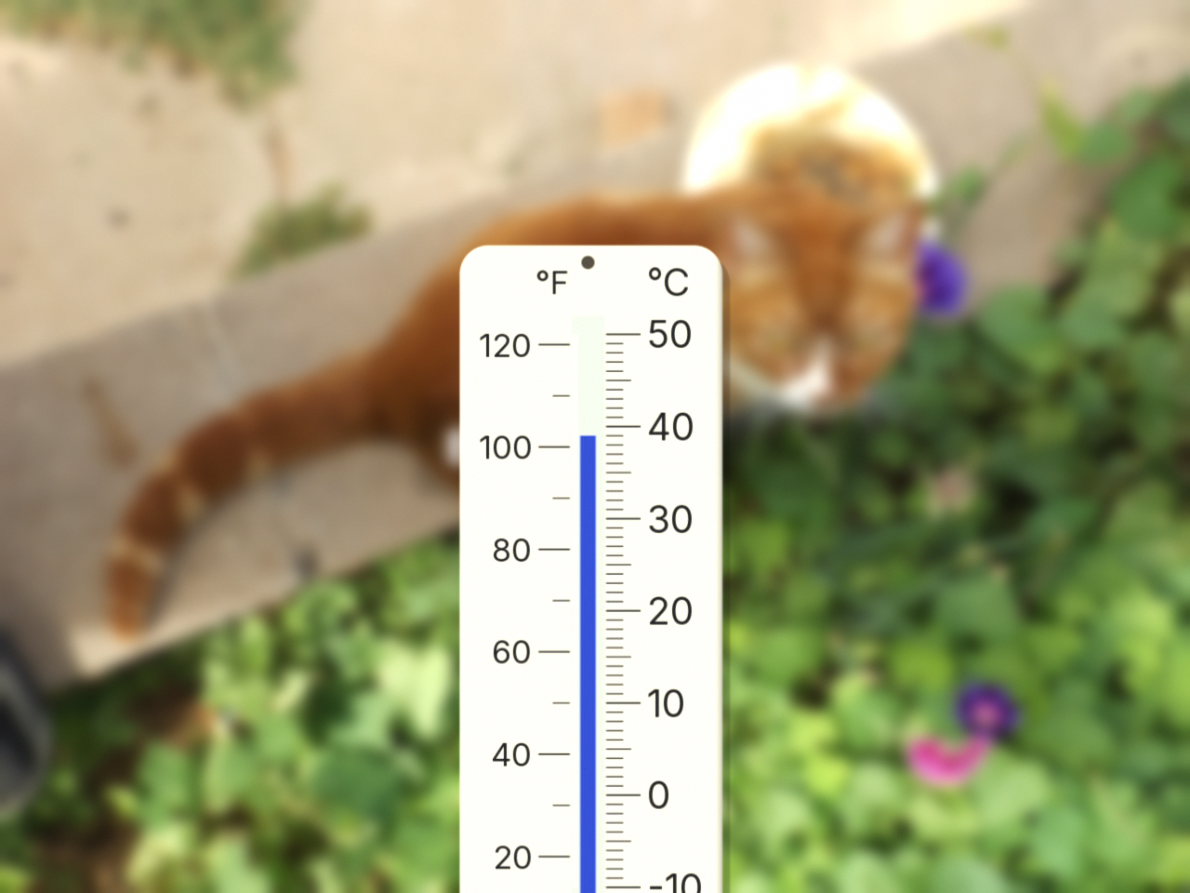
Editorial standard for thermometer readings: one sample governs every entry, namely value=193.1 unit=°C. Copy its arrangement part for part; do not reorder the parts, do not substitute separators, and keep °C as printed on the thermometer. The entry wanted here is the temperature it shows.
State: value=39 unit=°C
